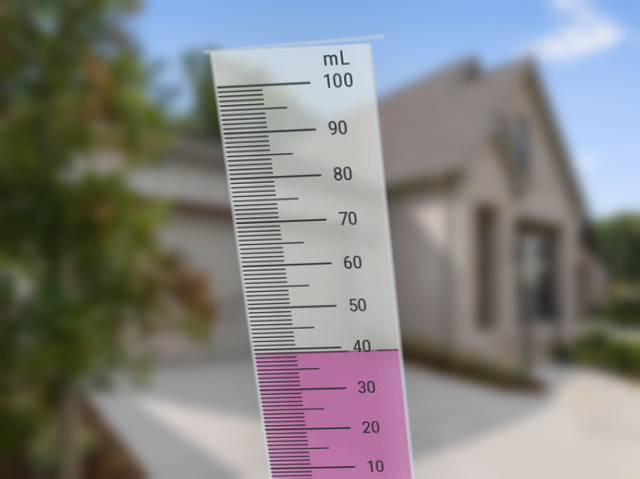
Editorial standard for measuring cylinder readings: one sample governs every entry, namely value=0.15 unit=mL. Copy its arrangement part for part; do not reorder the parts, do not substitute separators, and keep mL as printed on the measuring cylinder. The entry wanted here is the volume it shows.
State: value=39 unit=mL
